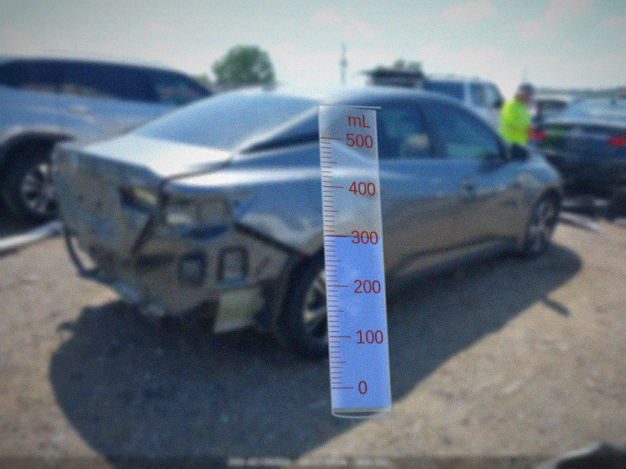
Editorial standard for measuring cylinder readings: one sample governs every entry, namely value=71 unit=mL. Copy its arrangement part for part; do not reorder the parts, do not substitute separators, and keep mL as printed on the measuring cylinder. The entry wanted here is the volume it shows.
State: value=300 unit=mL
